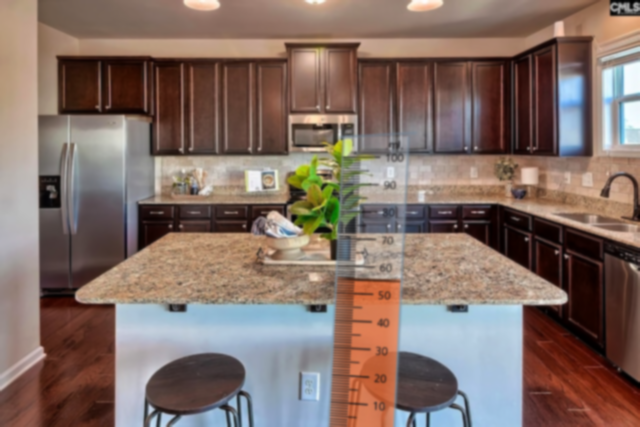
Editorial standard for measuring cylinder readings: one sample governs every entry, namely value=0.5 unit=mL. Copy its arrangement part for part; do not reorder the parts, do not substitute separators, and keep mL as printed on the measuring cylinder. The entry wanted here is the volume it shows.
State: value=55 unit=mL
